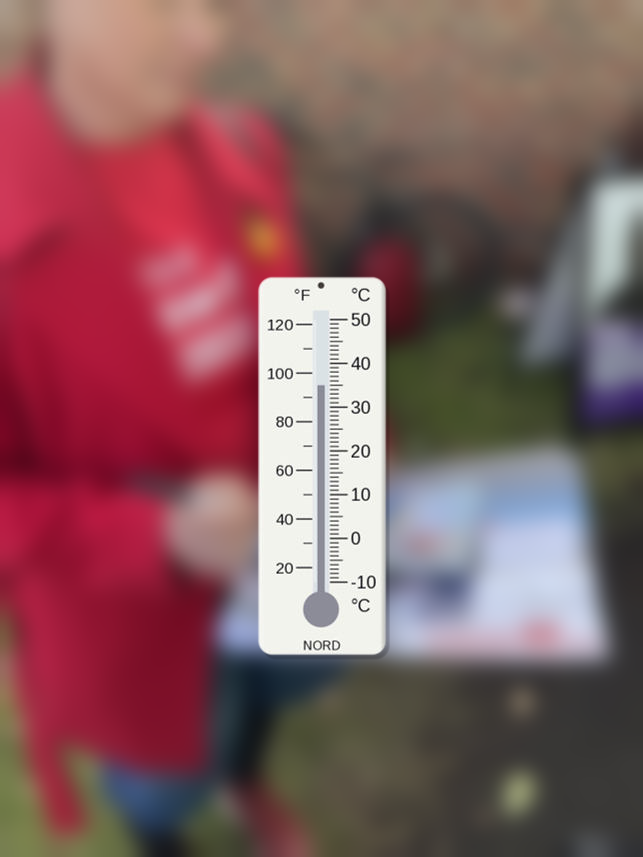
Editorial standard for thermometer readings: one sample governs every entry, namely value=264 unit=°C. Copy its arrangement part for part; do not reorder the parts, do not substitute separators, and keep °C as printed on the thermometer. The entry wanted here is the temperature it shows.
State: value=35 unit=°C
